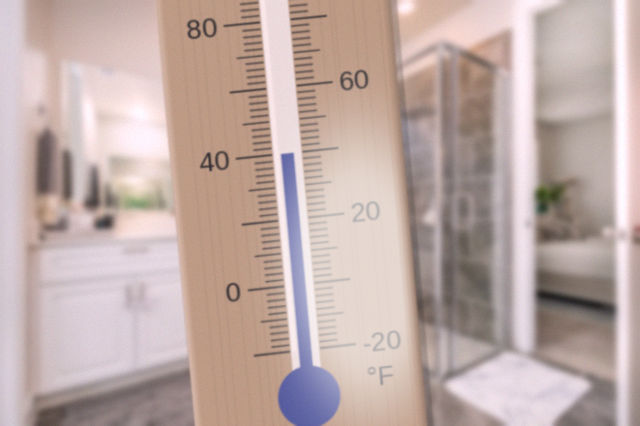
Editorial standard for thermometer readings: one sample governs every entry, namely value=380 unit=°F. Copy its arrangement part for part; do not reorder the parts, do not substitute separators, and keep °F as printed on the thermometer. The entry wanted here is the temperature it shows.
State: value=40 unit=°F
